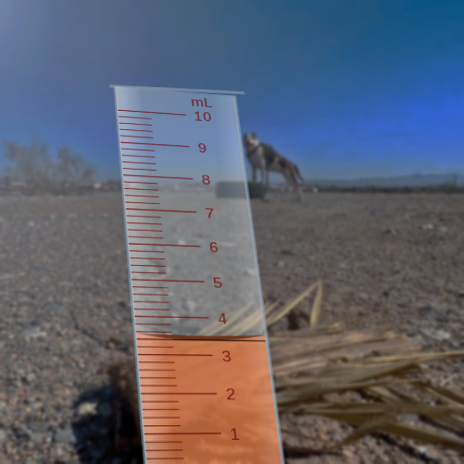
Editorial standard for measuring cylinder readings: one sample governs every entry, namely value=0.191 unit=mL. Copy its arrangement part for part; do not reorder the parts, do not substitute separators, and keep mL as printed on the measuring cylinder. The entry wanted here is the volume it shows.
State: value=3.4 unit=mL
